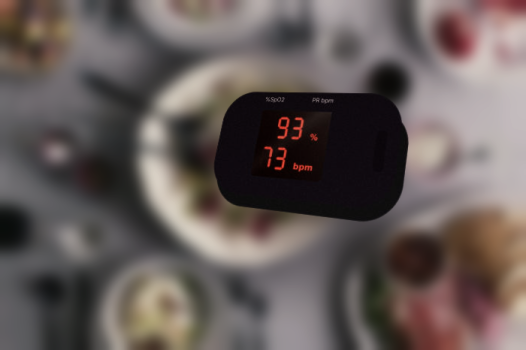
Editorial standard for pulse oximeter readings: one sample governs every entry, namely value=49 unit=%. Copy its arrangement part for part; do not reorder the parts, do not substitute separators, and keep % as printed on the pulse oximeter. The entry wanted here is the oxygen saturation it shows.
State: value=93 unit=%
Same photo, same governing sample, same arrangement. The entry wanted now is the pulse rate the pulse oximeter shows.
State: value=73 unit=bpm
